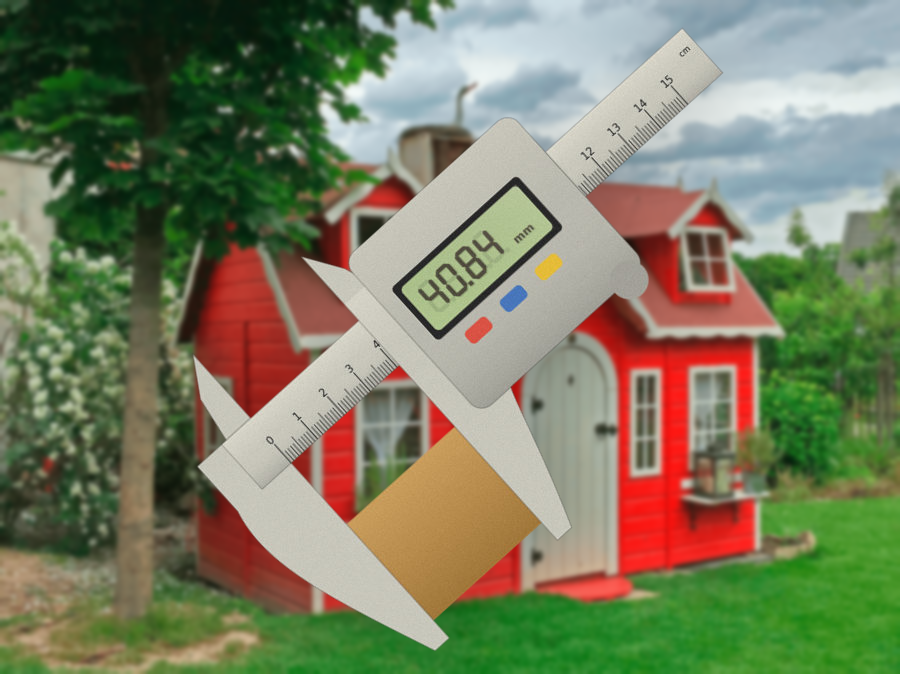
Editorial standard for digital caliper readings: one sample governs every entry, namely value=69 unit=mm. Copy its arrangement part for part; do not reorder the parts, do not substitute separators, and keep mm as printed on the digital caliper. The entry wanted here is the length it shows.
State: value=40.84 unit=mm
